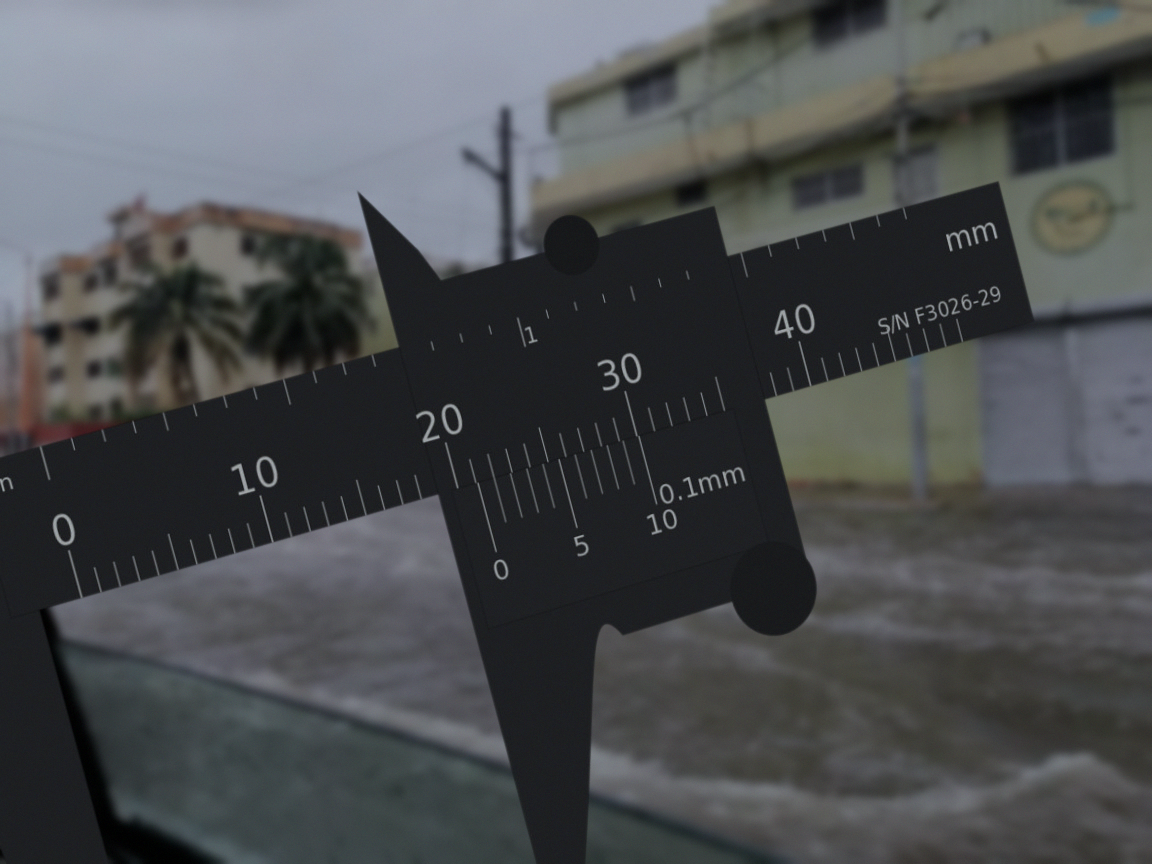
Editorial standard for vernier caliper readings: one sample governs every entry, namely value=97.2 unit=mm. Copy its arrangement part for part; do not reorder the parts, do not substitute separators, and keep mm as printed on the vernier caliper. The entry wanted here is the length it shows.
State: value=21.1 unit=mm
